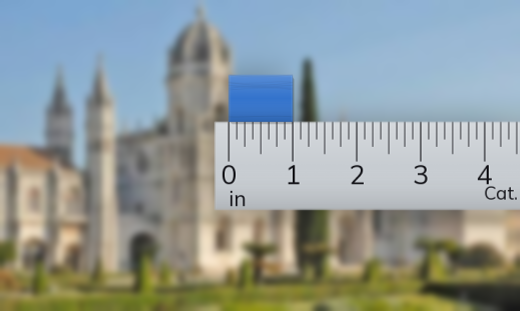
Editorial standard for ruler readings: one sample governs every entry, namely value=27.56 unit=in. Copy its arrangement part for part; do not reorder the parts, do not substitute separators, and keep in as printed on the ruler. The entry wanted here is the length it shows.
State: value=1 unit=in
